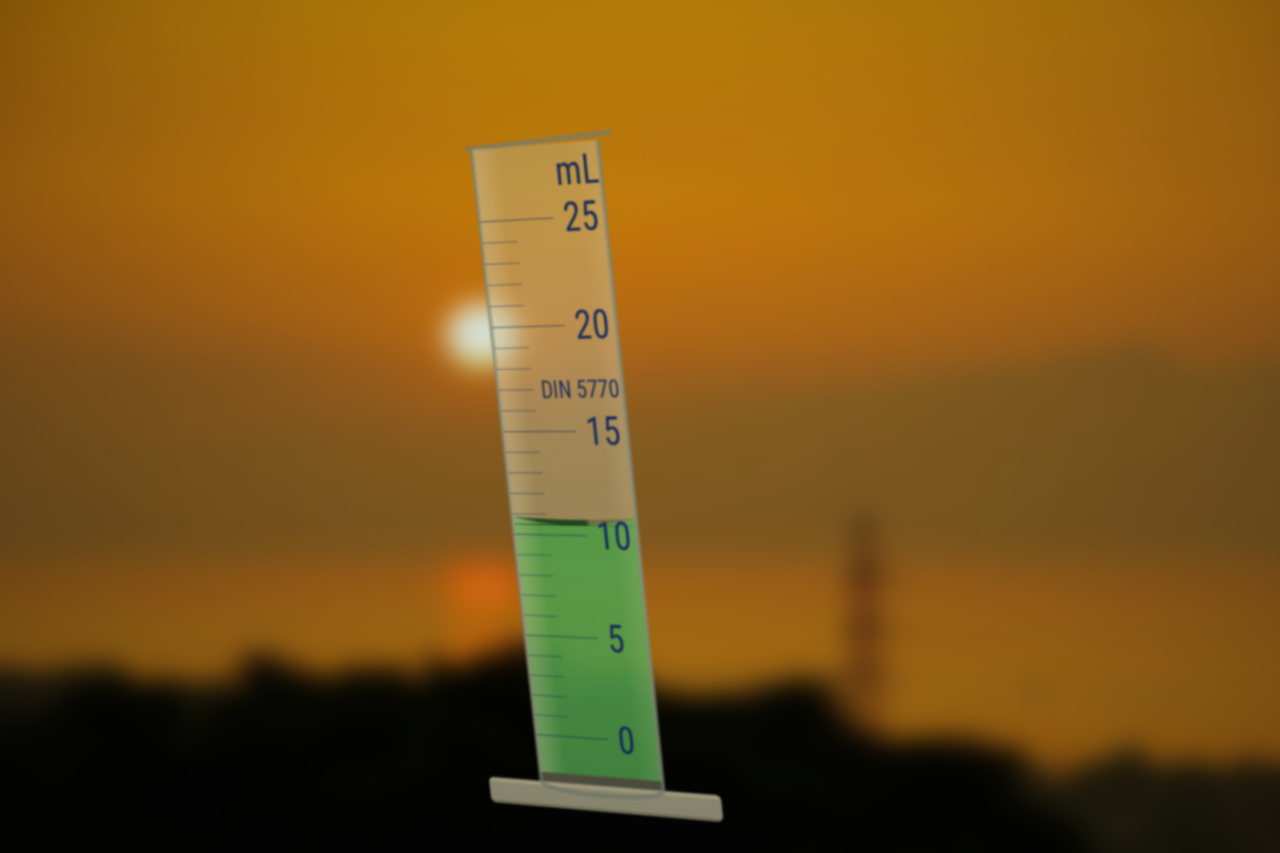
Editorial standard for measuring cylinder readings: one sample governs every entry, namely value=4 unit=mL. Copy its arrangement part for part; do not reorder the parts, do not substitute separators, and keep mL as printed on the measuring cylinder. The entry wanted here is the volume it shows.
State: value=10.5 unit=mL
